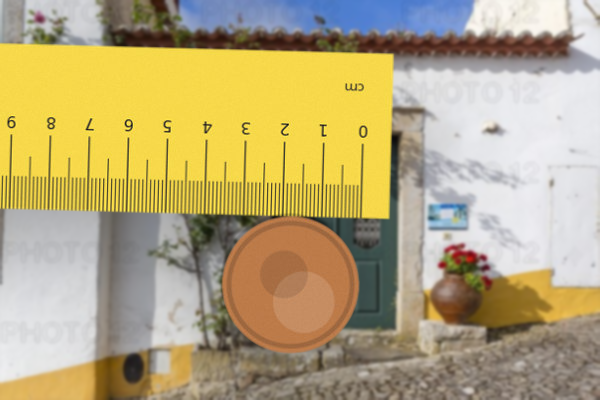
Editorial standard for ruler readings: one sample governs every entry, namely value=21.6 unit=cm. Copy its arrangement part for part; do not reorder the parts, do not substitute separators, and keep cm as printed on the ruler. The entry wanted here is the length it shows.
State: value=3.5 unit=cm
